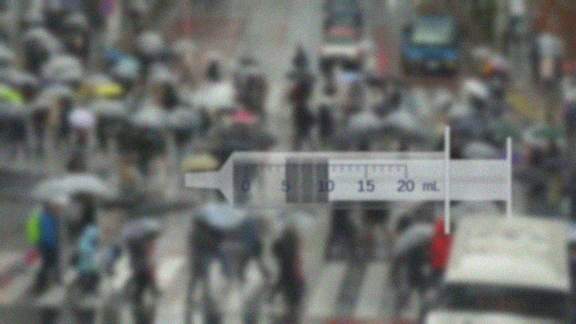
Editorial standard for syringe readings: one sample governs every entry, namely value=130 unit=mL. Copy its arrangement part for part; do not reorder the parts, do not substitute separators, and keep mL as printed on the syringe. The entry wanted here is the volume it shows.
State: value=5 unit=mL
